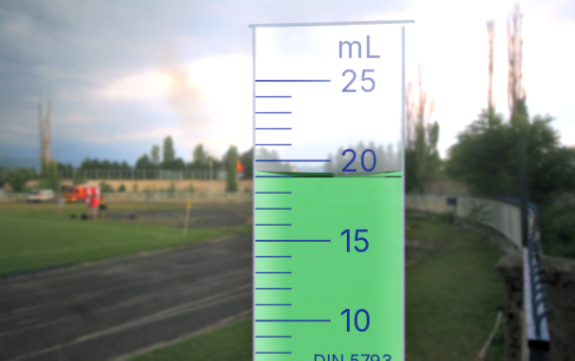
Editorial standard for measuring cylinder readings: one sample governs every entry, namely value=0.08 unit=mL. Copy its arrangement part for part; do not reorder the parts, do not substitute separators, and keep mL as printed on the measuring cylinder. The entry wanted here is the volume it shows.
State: value=19 unit=mL
